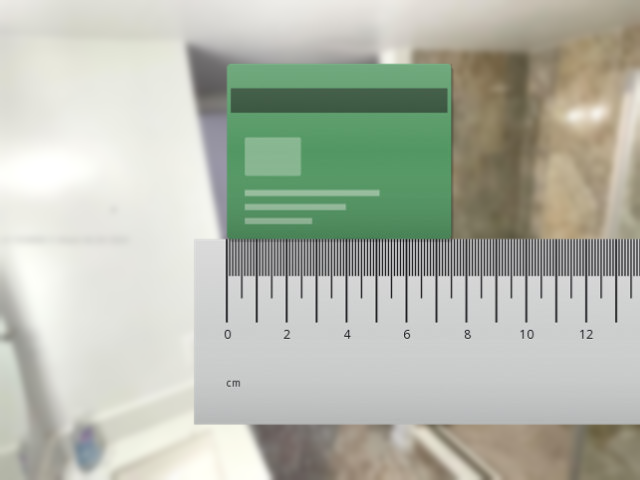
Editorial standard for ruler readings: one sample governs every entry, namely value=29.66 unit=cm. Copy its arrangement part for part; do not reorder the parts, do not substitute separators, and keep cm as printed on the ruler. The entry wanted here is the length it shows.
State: value=7.5 unit=cm
